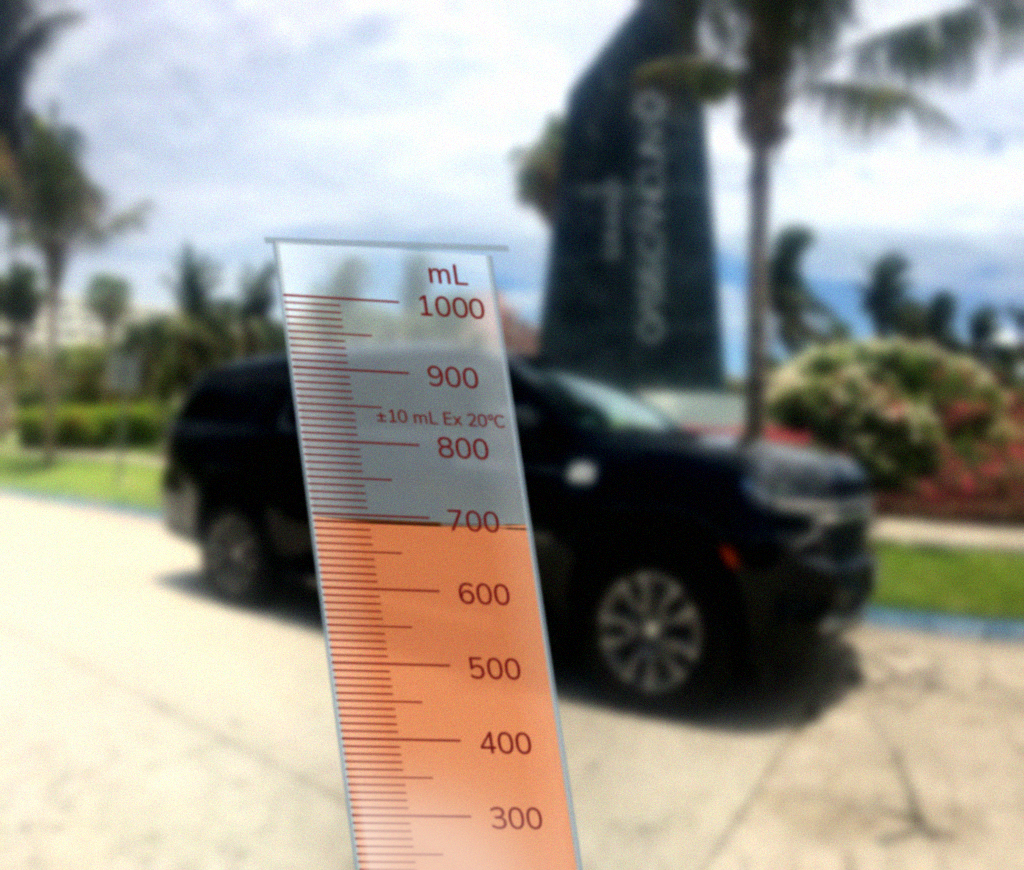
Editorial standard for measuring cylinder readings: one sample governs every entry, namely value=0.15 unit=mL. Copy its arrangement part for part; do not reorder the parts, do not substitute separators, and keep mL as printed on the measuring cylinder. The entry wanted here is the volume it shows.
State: value=690 unit=mL
